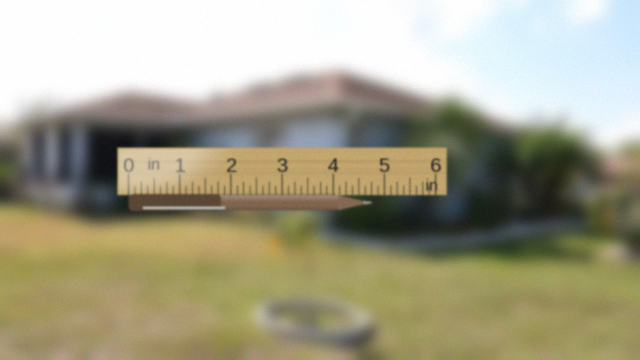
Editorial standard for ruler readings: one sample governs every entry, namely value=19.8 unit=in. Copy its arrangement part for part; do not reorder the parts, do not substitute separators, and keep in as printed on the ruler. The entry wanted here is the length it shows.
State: value=4.75 unit=in
